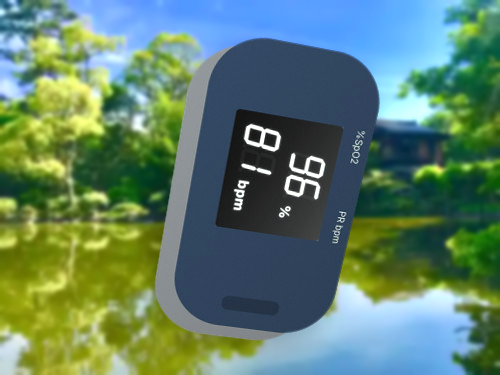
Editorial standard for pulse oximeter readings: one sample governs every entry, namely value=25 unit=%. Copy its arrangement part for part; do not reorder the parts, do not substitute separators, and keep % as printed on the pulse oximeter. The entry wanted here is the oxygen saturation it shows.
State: value=96 unit=%
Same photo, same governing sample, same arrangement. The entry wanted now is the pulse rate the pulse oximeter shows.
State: value=81 unit=bpm
